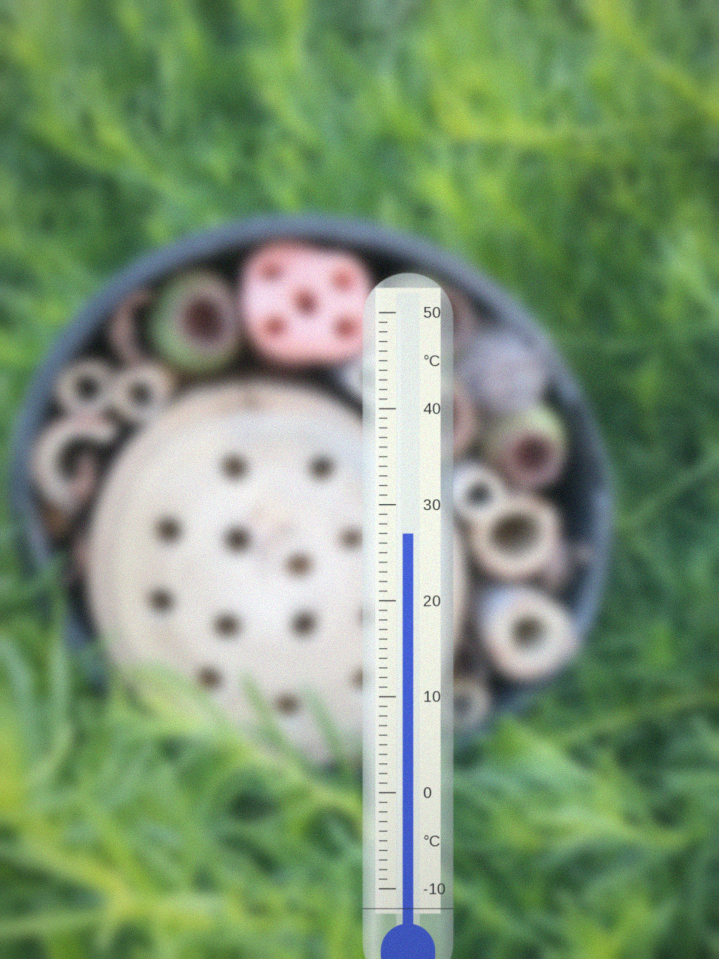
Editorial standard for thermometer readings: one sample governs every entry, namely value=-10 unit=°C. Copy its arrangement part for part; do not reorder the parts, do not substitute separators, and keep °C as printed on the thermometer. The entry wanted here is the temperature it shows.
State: value=27 unit=°C
